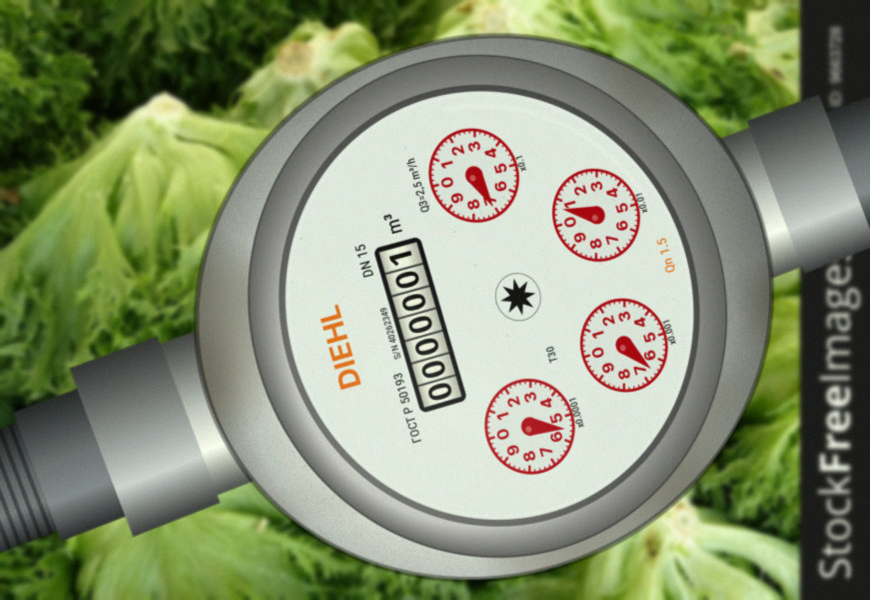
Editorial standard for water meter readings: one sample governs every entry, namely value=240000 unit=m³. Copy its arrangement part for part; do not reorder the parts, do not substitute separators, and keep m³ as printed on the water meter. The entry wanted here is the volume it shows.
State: value=1.7065 unit=m³
